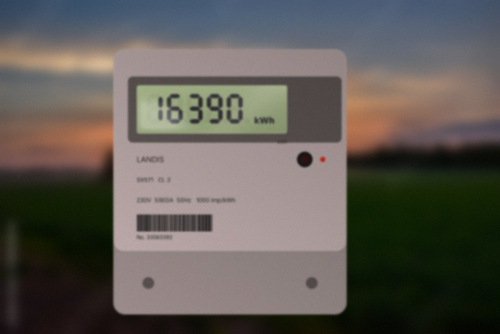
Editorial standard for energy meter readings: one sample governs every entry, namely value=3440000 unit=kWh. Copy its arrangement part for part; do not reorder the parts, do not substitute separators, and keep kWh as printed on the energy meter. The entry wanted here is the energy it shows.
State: value=16390 unit=kWh
